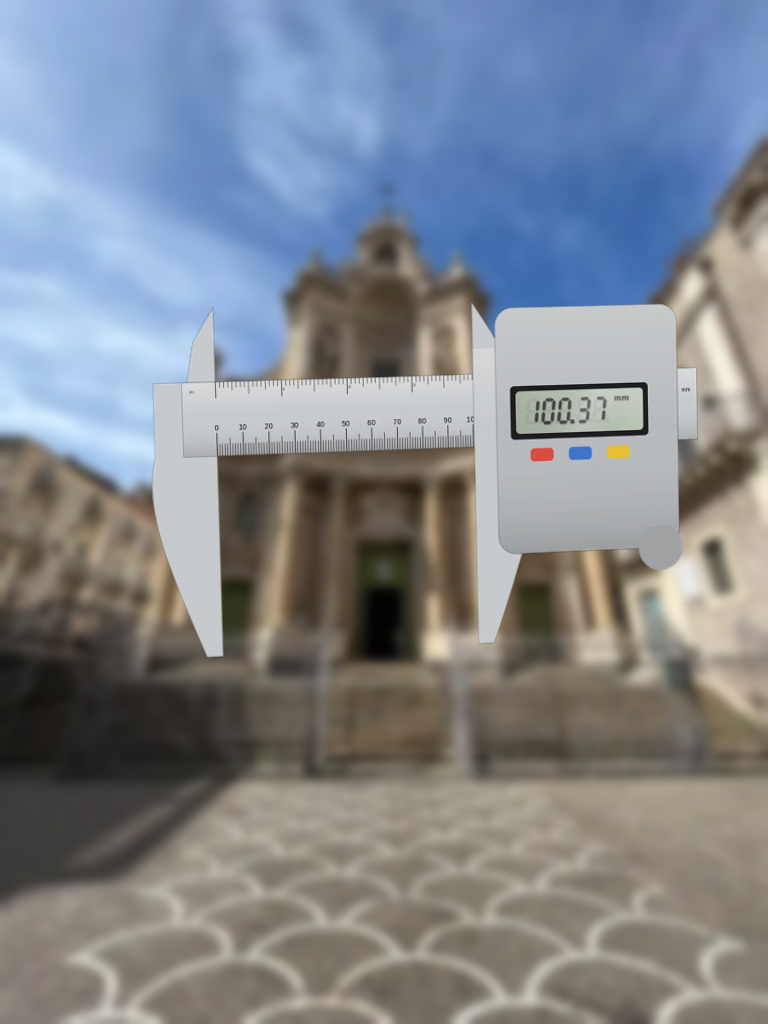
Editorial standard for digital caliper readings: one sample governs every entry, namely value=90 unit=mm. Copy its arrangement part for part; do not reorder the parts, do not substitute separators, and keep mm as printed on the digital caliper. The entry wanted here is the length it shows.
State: value=100.37 unit=mm
